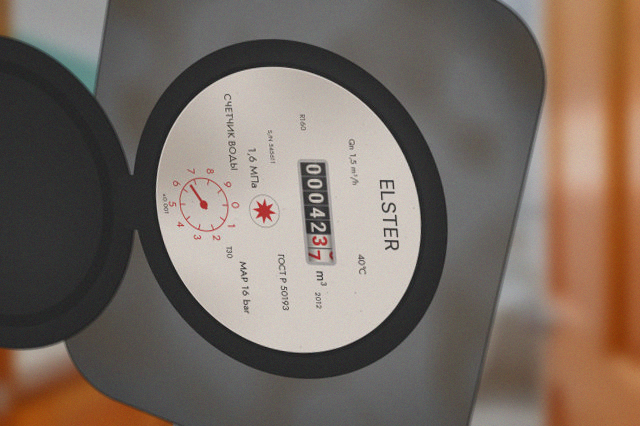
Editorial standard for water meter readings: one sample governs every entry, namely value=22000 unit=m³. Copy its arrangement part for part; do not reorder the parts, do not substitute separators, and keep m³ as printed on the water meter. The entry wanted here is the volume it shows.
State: value=42.366 unit=m³
